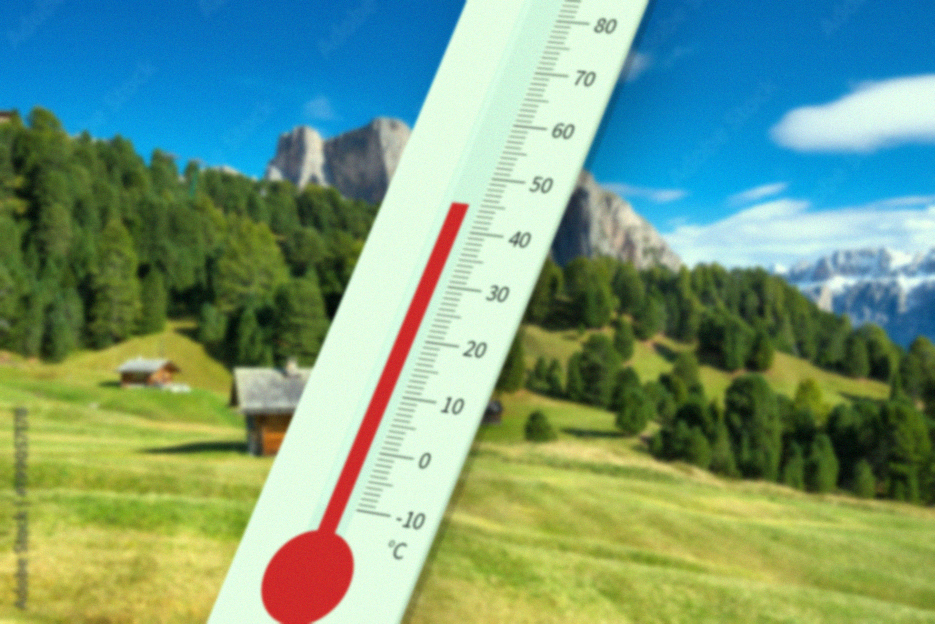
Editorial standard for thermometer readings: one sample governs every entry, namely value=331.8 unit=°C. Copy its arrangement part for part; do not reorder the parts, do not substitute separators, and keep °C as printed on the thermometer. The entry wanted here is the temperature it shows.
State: value=45 unit=°C
